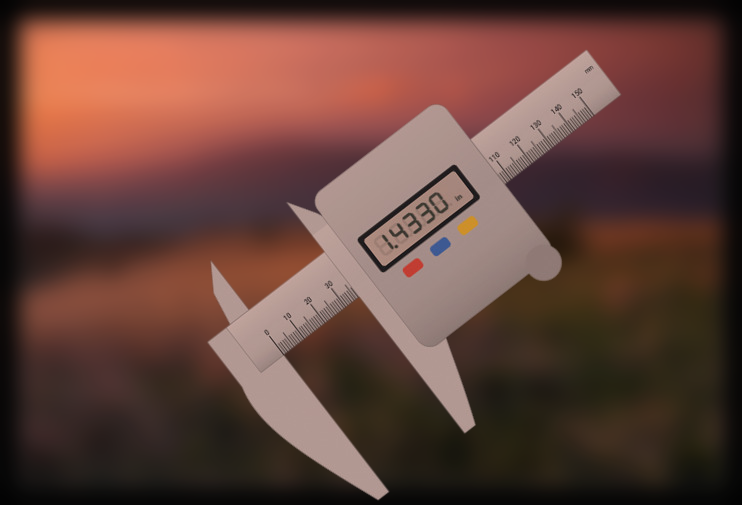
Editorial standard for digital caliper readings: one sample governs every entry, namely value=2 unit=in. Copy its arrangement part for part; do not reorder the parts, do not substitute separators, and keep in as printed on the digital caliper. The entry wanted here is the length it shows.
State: value=1.4330 unit=in
